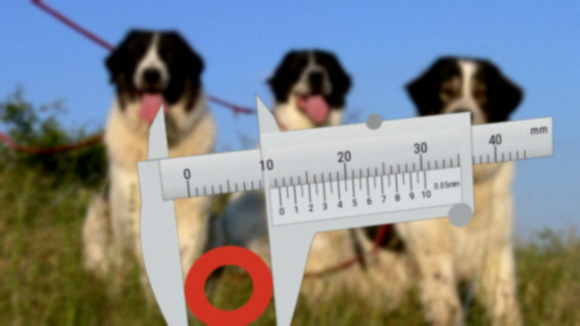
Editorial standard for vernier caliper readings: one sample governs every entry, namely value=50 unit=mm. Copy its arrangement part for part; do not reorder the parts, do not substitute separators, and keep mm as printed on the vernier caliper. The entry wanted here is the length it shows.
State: value=11.4 unit=mm
